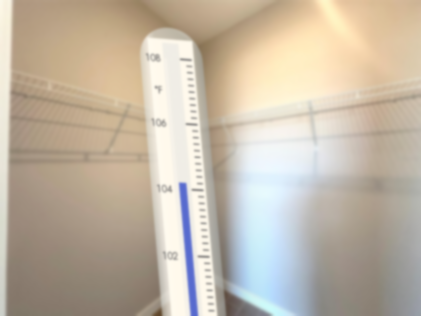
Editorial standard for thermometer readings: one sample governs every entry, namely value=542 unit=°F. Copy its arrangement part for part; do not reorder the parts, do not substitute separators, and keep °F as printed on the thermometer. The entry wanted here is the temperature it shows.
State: value=104.2 unit=°F
